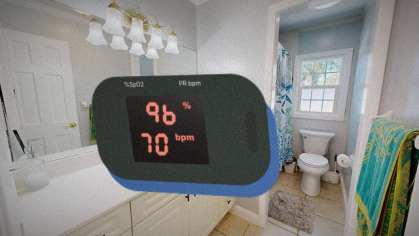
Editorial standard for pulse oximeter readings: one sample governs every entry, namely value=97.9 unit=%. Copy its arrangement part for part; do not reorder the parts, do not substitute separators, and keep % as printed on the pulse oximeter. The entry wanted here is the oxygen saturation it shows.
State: value=96 unit=%
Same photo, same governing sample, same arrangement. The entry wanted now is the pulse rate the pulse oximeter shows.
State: value=70 unit=bpm
